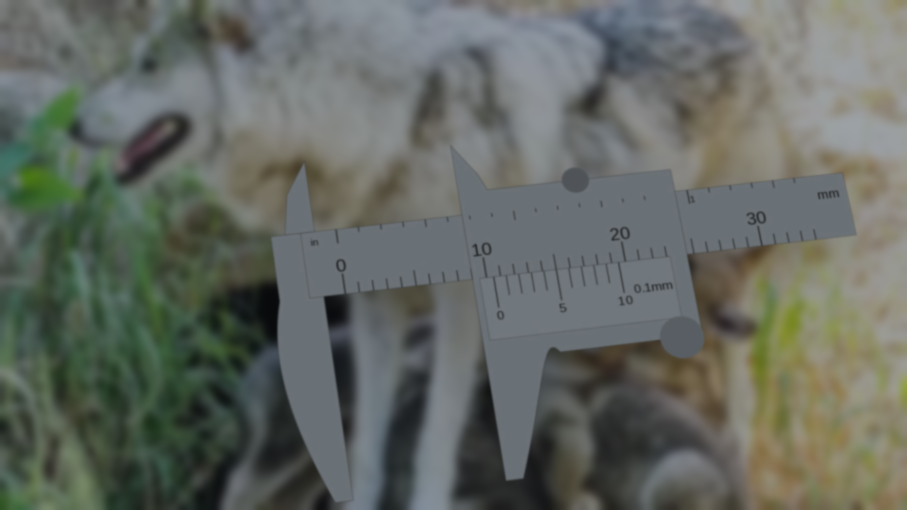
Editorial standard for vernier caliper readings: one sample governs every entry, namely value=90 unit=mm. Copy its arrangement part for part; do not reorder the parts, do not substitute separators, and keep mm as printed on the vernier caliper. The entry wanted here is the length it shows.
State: value=10.5 unit=mm
